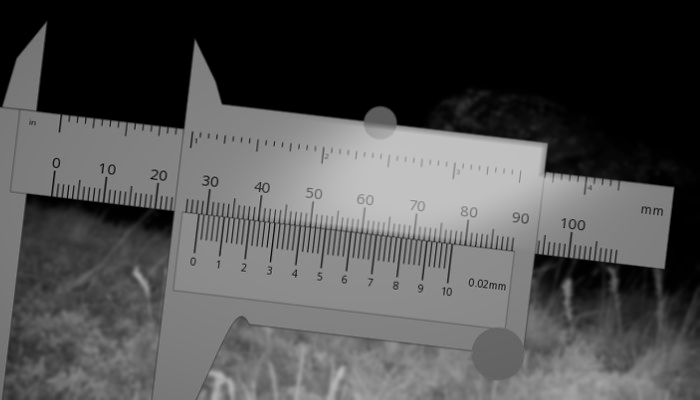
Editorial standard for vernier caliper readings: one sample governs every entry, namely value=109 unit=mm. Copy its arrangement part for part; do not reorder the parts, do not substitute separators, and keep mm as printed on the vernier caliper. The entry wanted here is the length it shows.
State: value=28.5 unit=mm
